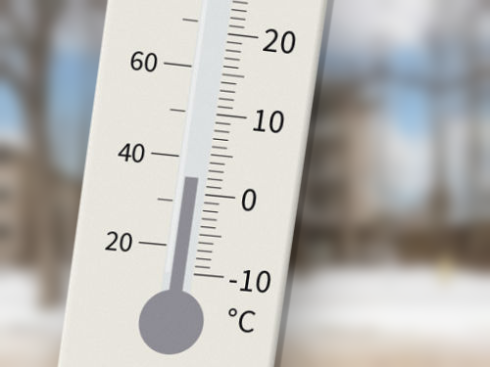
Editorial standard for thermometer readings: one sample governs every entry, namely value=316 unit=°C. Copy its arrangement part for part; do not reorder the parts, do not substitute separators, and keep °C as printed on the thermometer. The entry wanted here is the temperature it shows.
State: value=2 unit=°C
